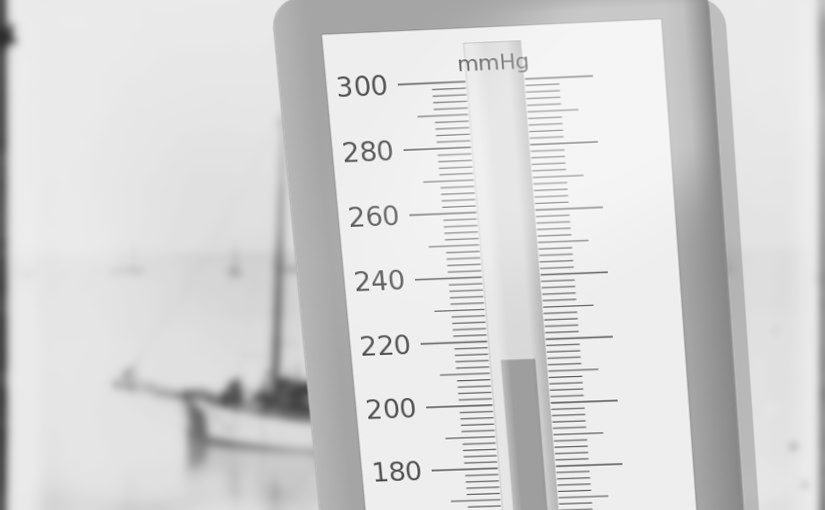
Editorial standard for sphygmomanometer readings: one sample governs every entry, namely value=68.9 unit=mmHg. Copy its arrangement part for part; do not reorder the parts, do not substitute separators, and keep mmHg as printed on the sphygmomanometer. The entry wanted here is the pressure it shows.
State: value=214 unit=mmHg
